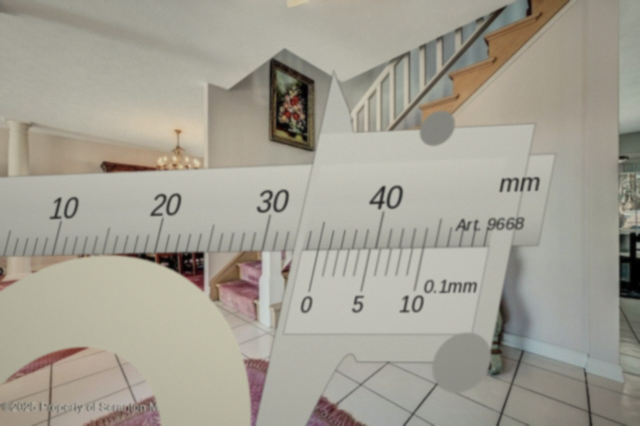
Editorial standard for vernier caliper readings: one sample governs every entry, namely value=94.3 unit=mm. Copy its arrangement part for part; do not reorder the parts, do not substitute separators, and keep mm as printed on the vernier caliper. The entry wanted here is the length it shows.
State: value=35.0 unit=mm
